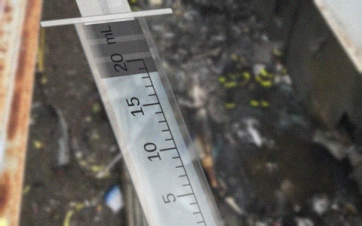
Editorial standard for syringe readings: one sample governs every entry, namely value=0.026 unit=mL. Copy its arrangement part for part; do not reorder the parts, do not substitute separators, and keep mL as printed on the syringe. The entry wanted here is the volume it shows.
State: value=18.5 unit=mL
